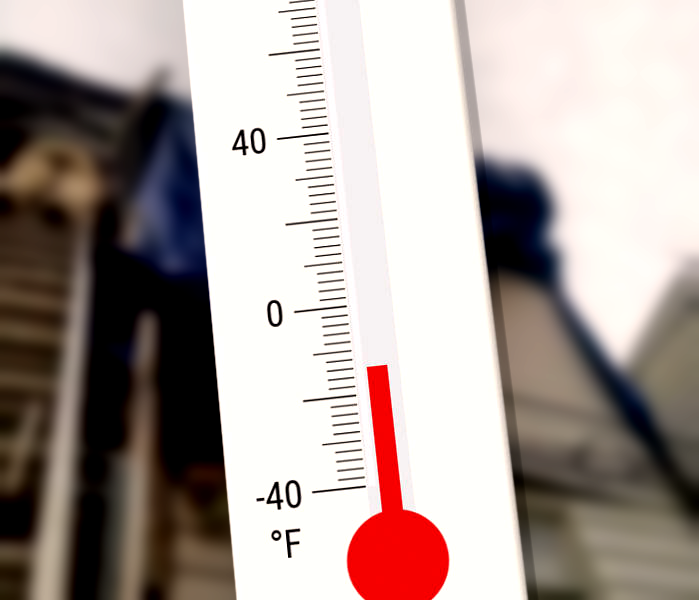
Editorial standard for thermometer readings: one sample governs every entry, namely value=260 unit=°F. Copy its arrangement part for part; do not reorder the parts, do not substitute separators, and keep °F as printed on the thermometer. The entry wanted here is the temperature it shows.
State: value=-14 unit=°F
